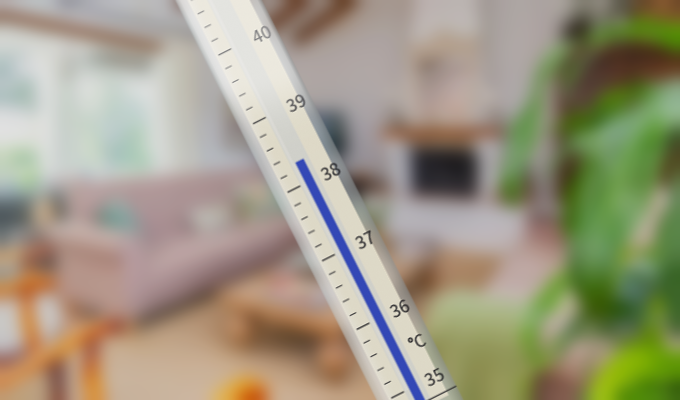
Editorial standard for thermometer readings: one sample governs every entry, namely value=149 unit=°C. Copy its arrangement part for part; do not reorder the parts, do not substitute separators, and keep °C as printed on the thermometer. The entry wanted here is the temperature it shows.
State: value=38.3 unit=°C
